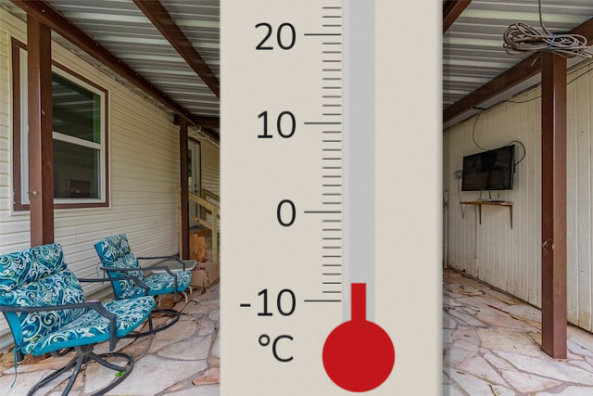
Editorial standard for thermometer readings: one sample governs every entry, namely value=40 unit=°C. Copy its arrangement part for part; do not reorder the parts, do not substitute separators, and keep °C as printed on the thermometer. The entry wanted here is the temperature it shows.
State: value=-8 unit=°C
